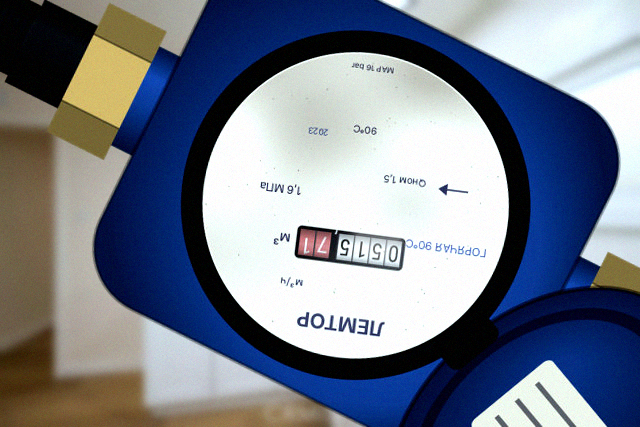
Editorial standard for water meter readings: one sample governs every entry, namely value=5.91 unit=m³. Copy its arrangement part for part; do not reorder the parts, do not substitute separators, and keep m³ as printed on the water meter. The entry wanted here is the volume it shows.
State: value=515.71 unit=m³
